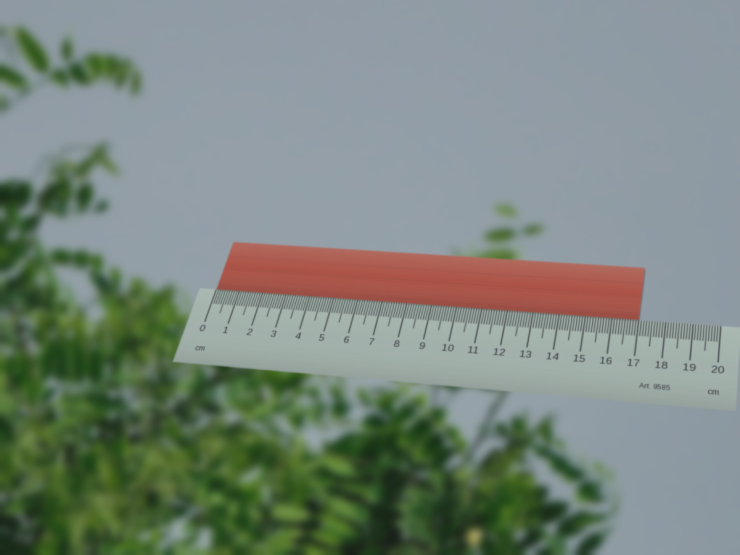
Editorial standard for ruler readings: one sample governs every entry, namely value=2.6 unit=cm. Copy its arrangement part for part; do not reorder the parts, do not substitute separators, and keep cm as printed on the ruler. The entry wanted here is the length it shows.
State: value=17 unit=cm
